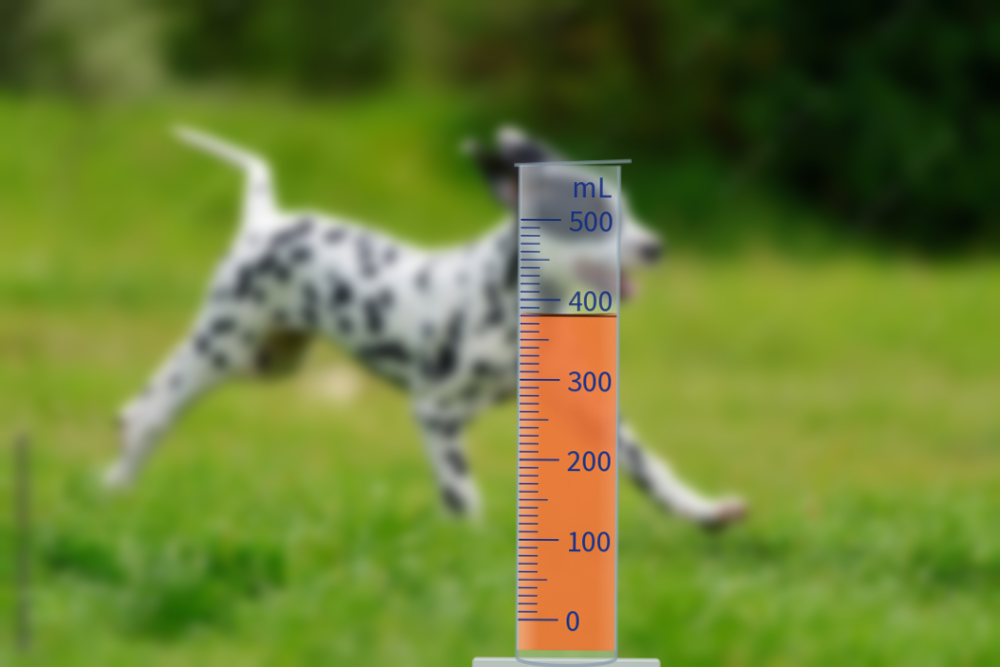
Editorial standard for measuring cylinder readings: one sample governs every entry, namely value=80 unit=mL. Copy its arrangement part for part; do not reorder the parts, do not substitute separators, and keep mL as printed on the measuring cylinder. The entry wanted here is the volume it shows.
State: value=380 unit=mL
